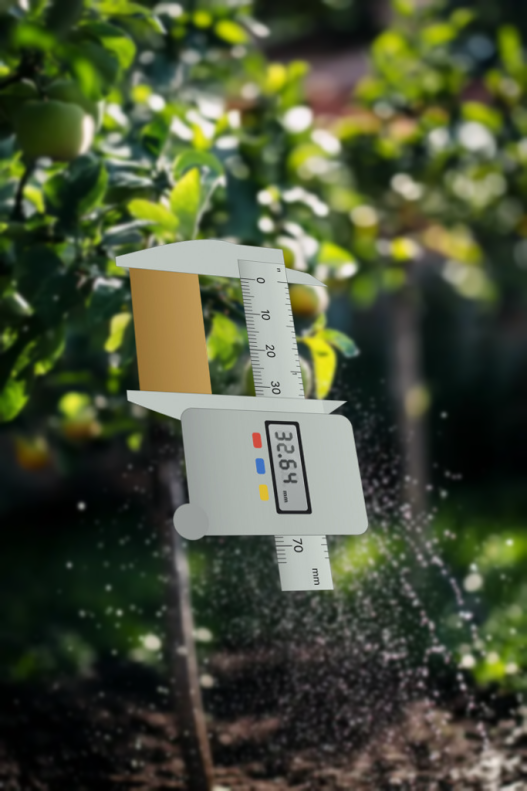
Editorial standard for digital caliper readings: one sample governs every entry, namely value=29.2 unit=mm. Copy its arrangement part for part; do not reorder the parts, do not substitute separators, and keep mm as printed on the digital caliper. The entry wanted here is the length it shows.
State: value=32.64 unit=mm
